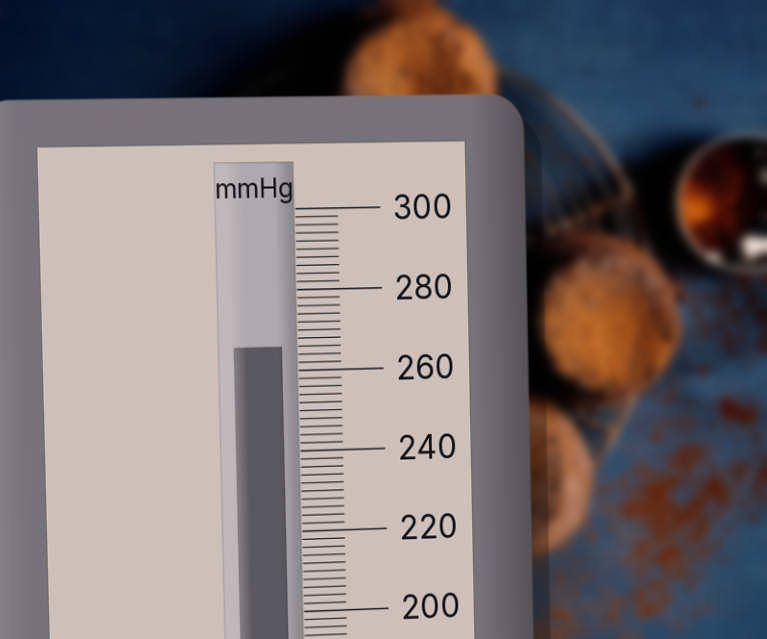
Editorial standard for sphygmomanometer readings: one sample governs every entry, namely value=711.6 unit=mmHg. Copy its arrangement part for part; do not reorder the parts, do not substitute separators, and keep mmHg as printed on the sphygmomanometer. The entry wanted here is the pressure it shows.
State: value=266 unit=mmHg
